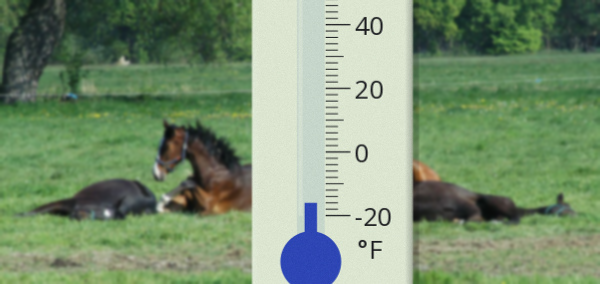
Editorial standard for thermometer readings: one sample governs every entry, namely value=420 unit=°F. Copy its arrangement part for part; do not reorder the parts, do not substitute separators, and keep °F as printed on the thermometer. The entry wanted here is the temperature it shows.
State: value=-16 unit=°F
